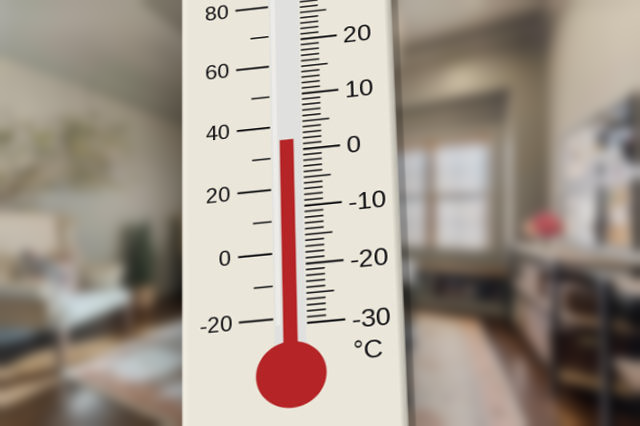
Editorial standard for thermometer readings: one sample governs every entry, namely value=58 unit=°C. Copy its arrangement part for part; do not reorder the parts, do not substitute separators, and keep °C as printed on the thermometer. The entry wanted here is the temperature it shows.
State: value=2 unit=°C
